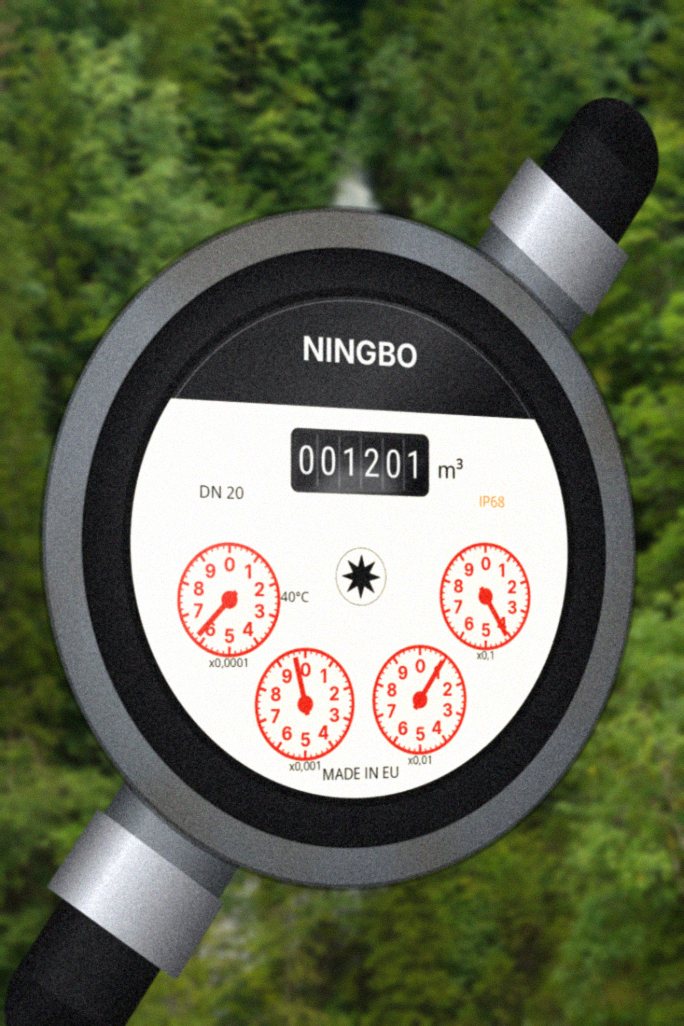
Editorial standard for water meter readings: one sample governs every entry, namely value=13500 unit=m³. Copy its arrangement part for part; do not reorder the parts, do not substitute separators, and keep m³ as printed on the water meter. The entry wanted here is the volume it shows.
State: value=1201.4096 unit=m³
